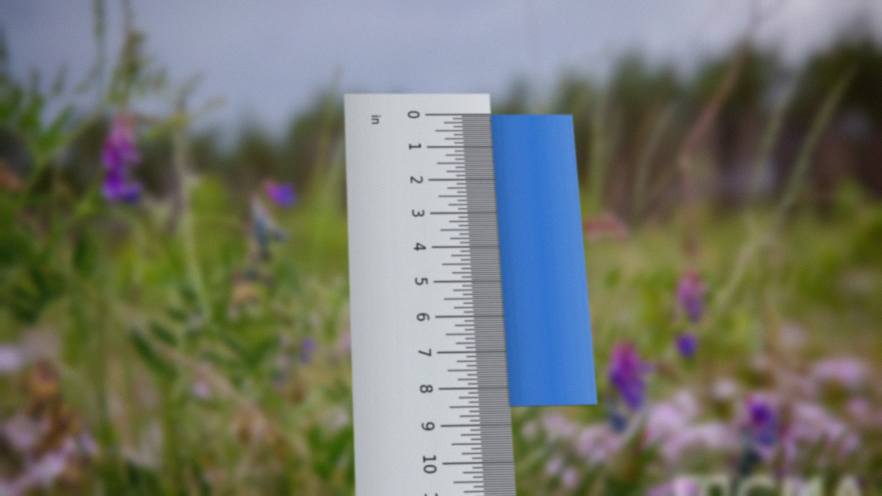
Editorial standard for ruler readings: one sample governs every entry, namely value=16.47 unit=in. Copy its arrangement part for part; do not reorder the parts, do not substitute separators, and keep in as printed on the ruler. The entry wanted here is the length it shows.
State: value=8.5 unit=in
